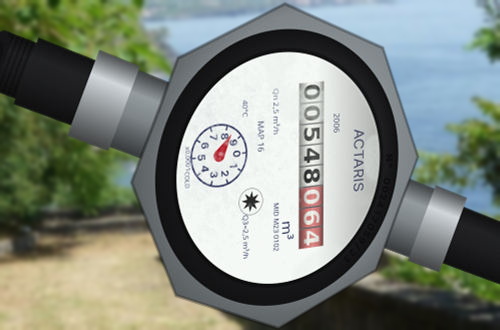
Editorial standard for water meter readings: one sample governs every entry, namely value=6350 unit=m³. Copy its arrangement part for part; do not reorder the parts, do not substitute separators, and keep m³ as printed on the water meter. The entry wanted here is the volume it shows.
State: value=548.0648 unit=m³
